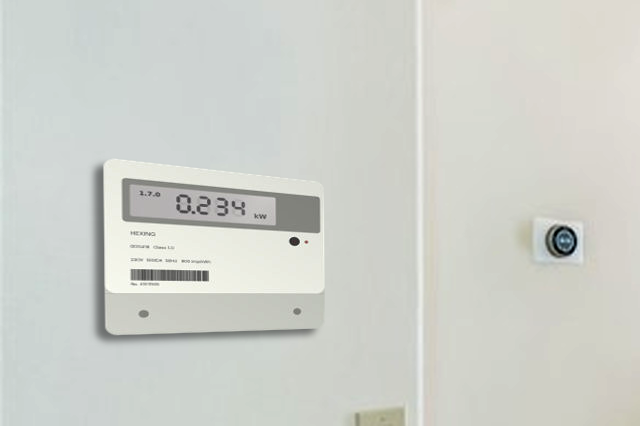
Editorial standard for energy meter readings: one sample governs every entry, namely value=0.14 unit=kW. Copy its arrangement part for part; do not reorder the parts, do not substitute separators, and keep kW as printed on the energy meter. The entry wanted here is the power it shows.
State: value=0.234 unit=kW
